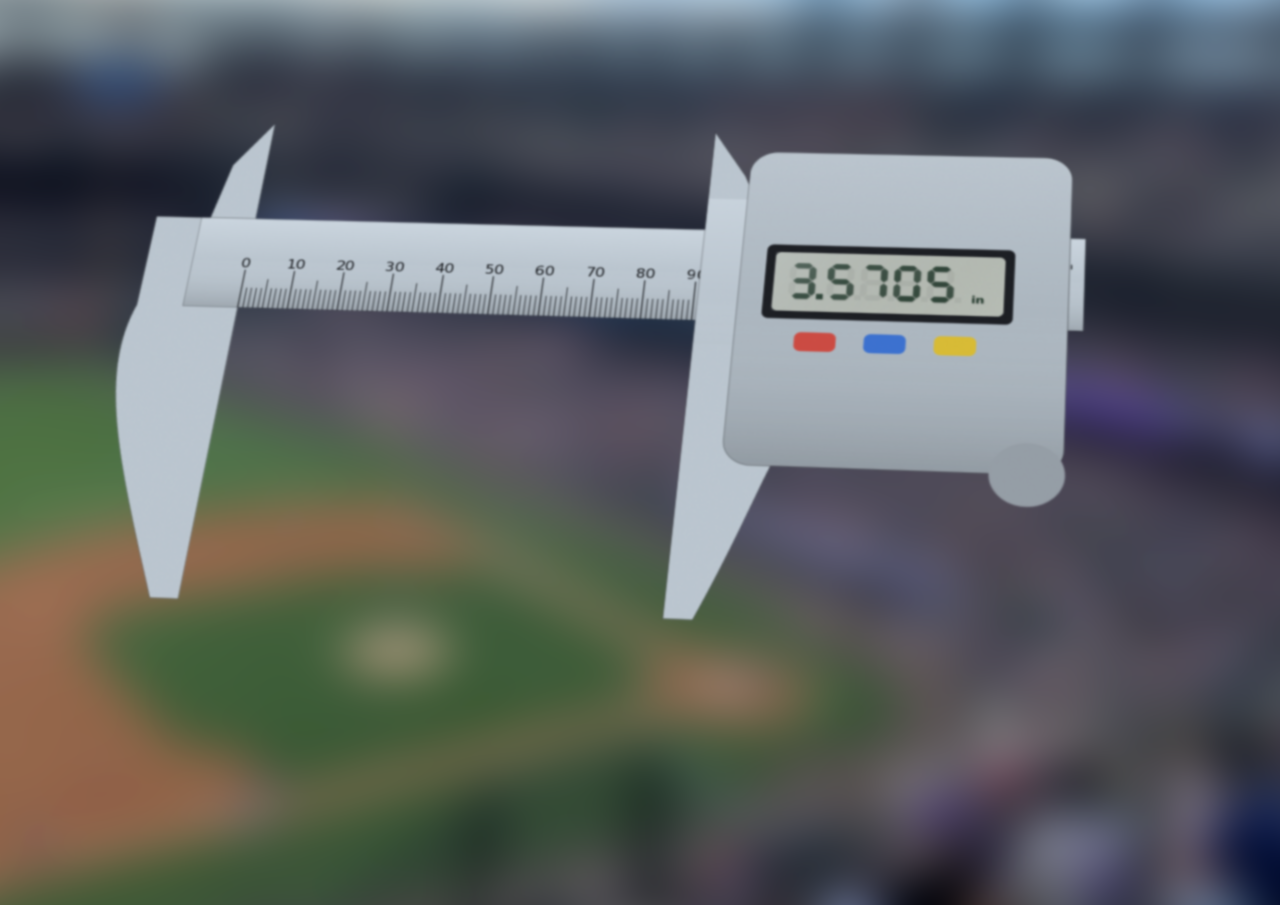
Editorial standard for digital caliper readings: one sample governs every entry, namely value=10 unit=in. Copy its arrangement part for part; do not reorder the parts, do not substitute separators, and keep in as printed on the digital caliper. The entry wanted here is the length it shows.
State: value=3.5705 unit=in
